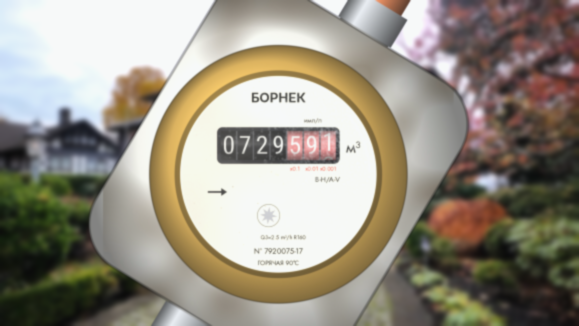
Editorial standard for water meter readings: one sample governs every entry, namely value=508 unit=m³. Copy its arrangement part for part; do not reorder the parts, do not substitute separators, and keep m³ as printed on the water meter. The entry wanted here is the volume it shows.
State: value=729.591 unit=m³
